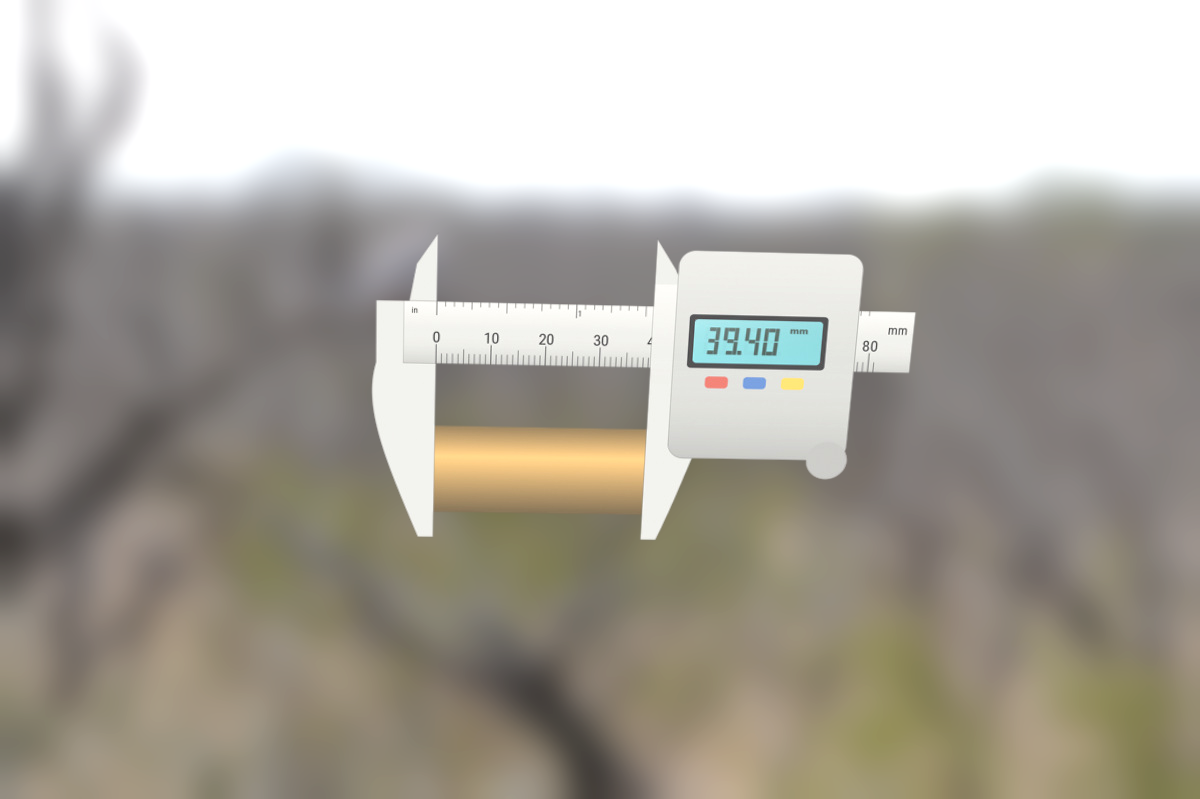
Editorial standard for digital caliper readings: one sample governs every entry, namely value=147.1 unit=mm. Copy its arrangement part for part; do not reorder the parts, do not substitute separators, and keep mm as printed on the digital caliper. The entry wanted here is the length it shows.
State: value=39.40 unit=mm
